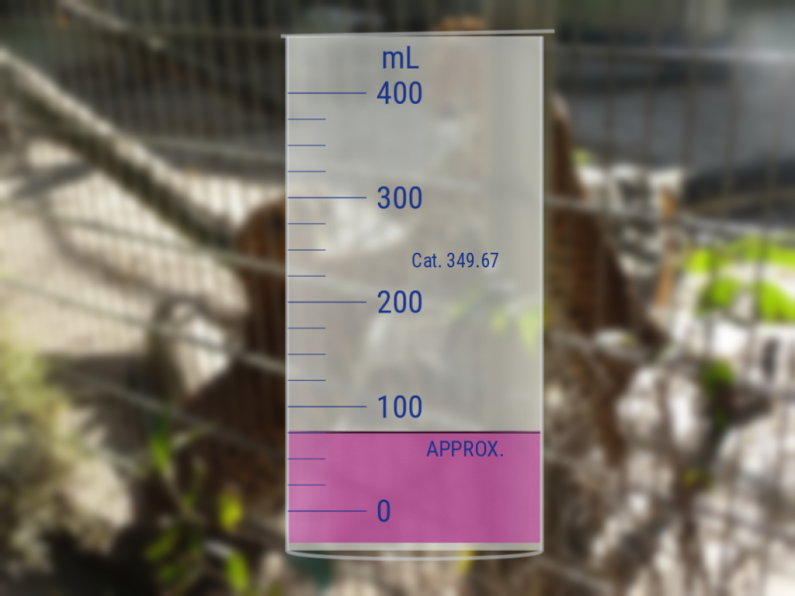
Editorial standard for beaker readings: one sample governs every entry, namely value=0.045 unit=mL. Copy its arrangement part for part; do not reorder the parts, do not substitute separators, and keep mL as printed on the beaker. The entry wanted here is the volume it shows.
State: value=75 unit=mL
